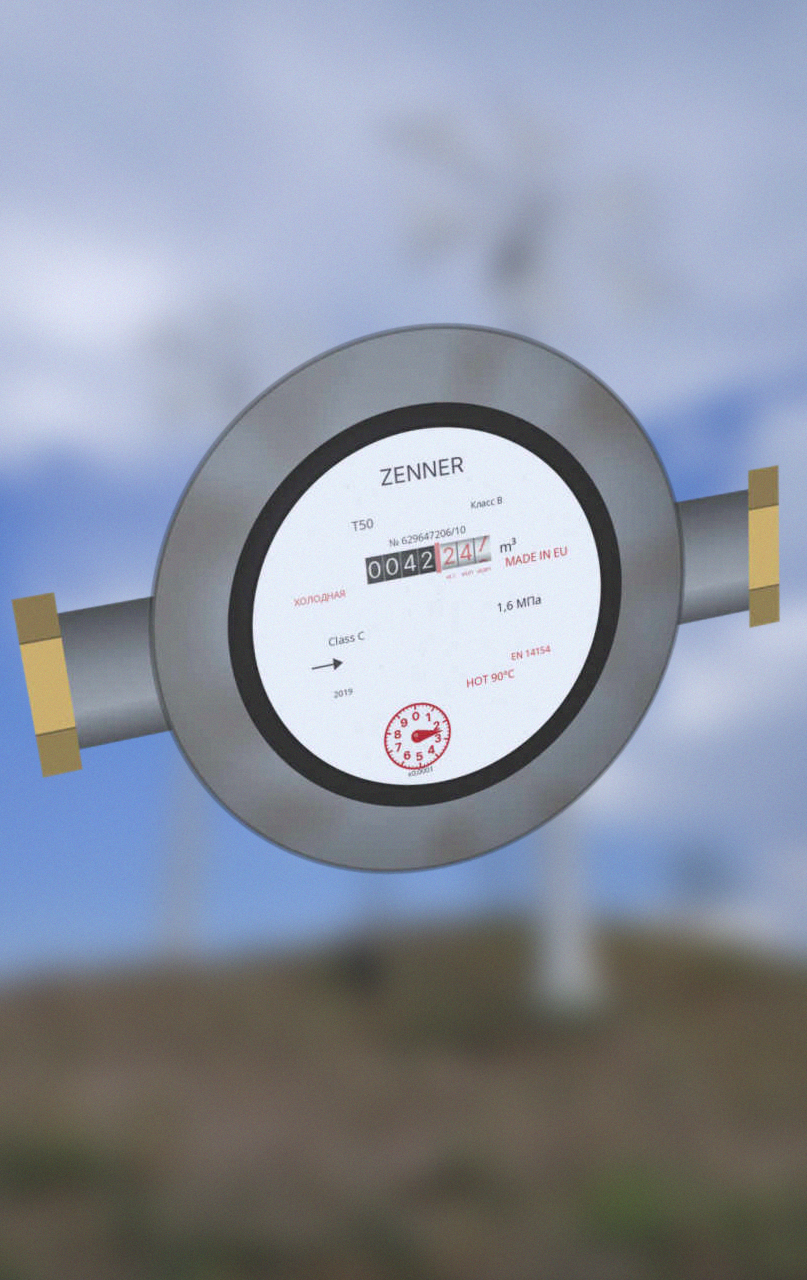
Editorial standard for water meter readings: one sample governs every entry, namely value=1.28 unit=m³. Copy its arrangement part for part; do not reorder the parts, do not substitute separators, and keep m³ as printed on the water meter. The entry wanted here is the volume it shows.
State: value=42.2472 unit=m³
